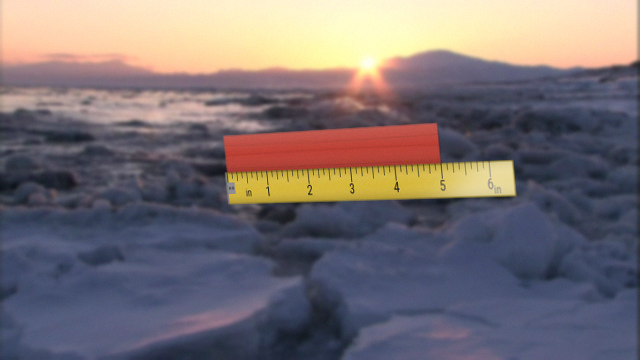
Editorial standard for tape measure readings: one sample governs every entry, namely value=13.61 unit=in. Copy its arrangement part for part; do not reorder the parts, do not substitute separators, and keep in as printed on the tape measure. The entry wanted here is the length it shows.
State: value=5 unit=in
